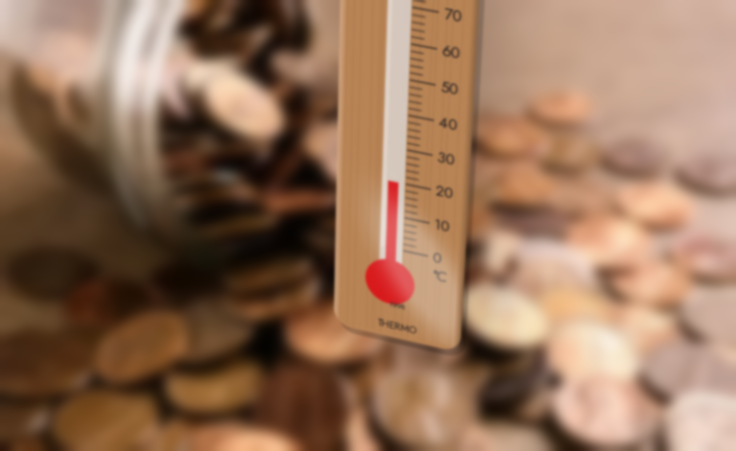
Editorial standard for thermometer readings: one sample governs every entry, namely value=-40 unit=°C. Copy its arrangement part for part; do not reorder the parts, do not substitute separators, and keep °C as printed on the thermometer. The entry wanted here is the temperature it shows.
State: value=20 unit=°C
